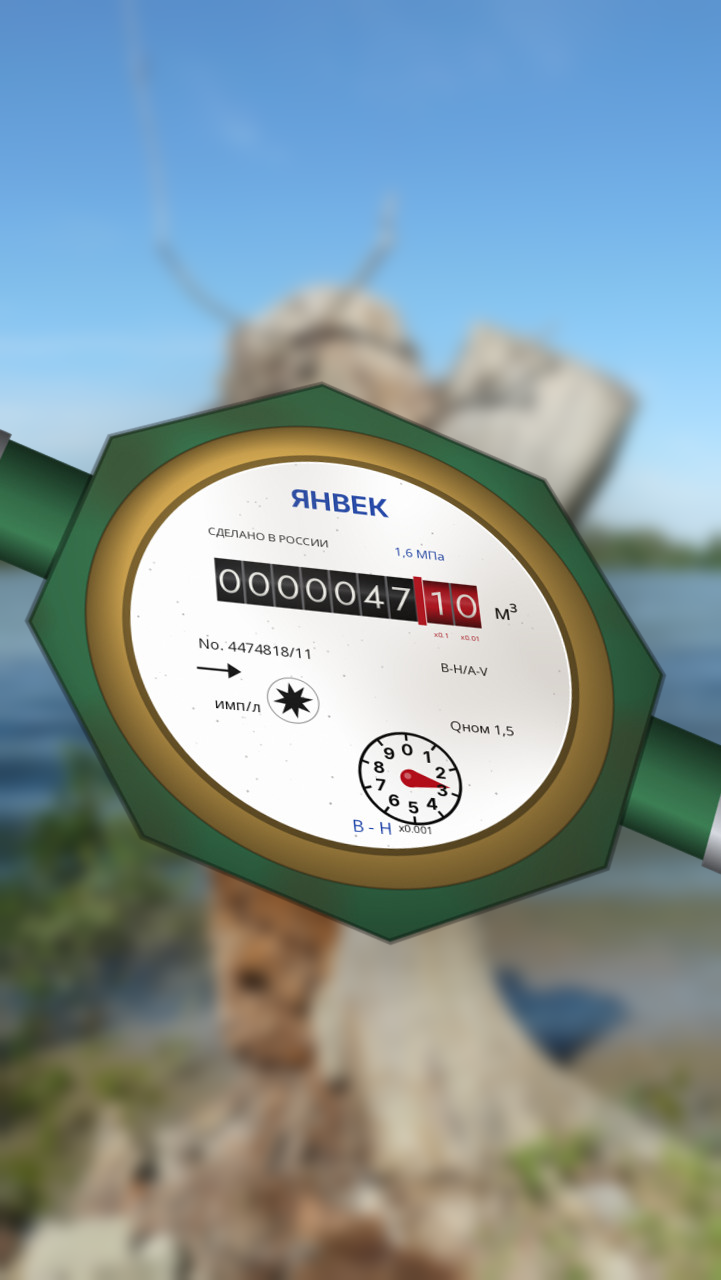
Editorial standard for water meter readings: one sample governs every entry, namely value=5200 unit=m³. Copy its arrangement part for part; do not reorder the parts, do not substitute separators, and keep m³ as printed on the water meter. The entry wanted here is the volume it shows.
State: value=47.102 unit=m³
